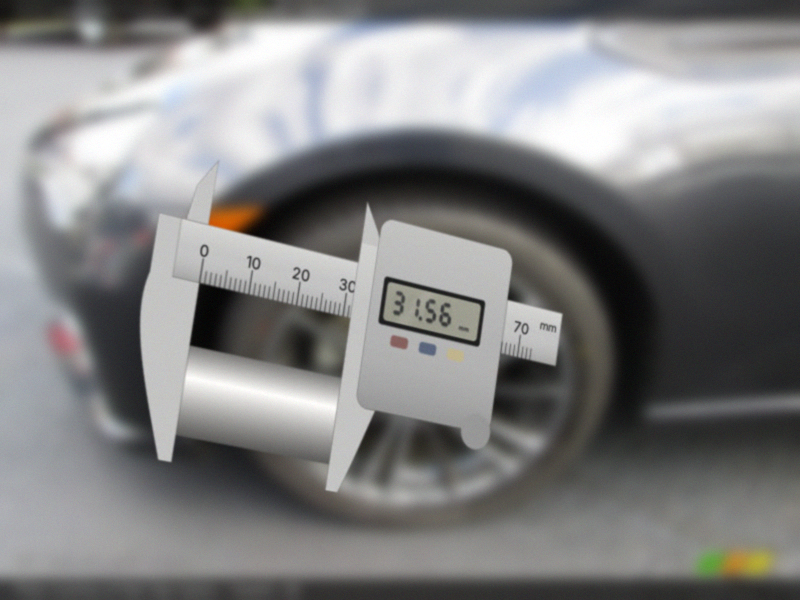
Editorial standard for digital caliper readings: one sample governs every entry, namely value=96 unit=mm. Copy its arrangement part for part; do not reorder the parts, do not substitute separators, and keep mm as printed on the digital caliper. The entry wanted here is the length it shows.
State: value=31.56 unit=mm
